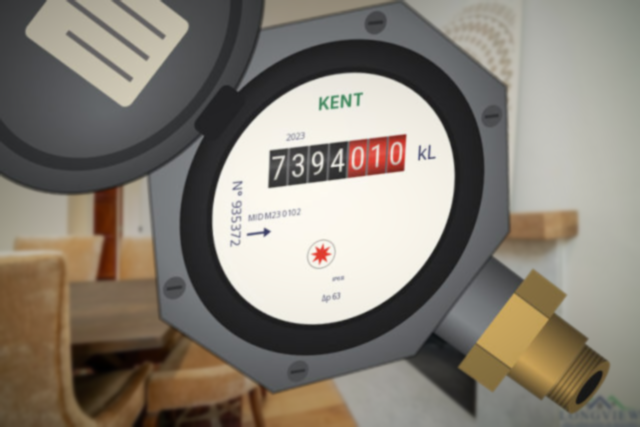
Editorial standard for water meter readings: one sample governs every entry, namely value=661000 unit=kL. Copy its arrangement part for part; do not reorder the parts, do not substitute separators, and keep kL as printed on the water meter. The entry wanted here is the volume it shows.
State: value=7394.010 unit=kL
